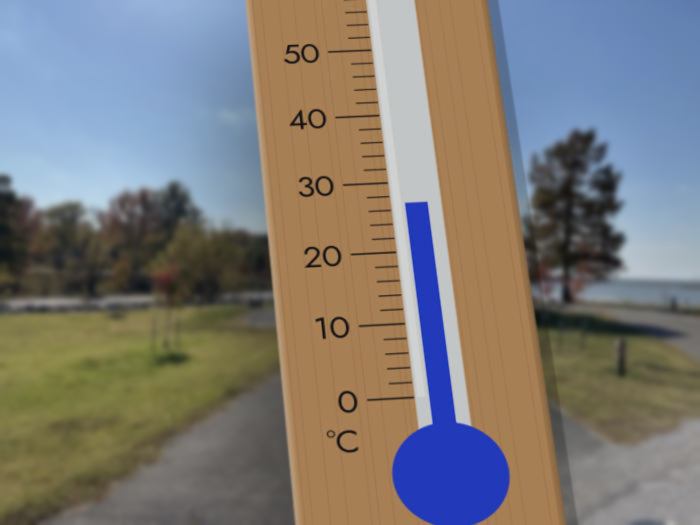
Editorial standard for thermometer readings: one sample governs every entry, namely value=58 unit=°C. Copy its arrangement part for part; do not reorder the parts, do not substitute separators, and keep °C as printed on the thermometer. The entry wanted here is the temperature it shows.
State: value=27 unit=°C
